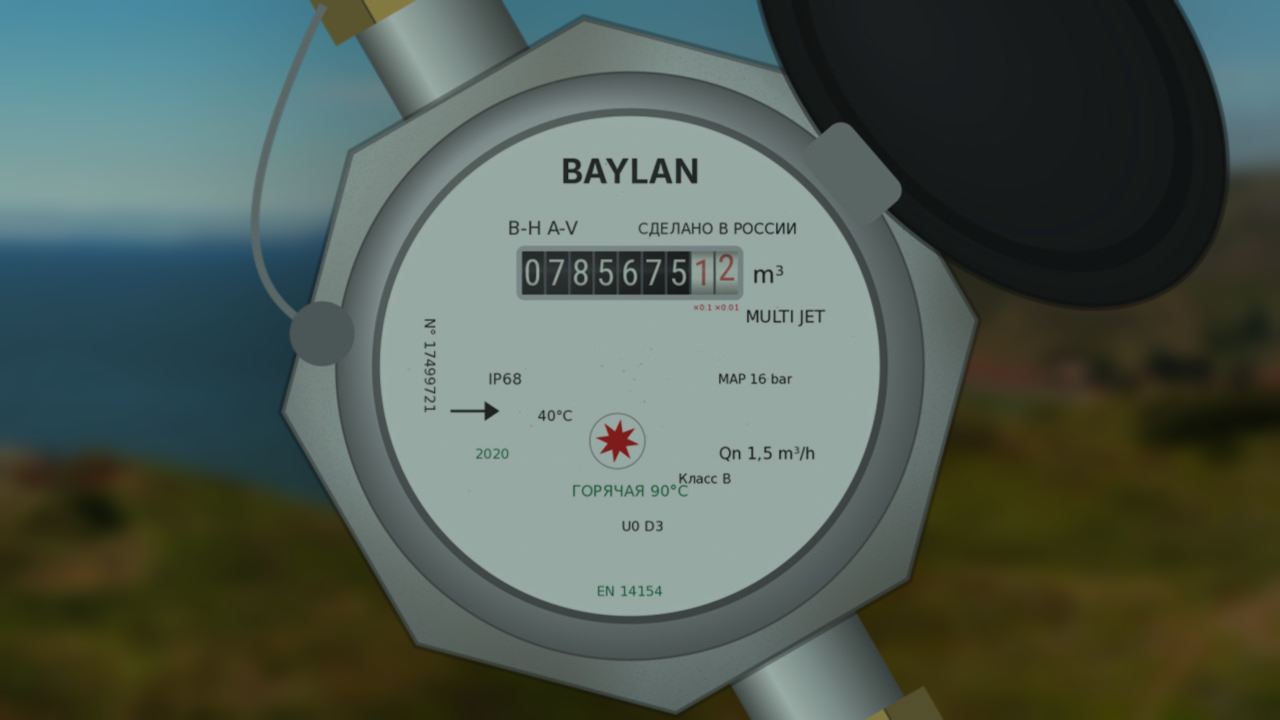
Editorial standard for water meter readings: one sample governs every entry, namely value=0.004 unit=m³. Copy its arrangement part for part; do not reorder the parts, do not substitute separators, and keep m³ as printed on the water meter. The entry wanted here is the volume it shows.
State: value=785675.12 unit=m³
